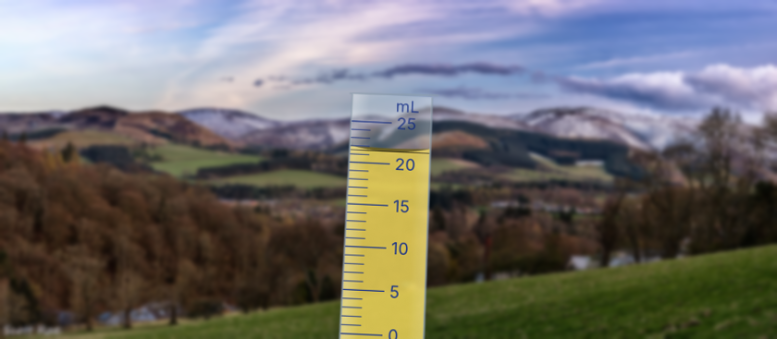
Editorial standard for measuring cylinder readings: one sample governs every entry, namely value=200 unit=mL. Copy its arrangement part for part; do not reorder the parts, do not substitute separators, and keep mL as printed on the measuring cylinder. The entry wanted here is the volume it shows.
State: value=21.5 unit=mL
